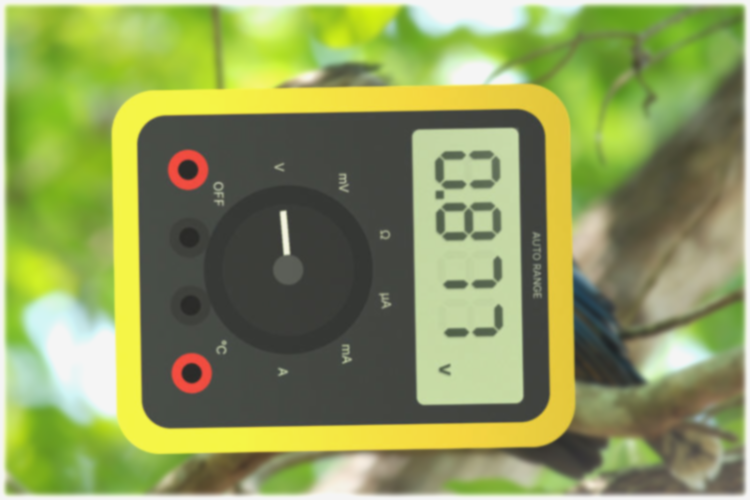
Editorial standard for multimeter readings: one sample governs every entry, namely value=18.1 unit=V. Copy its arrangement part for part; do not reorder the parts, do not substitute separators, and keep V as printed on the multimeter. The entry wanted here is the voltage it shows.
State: value=0.877 unit=V
